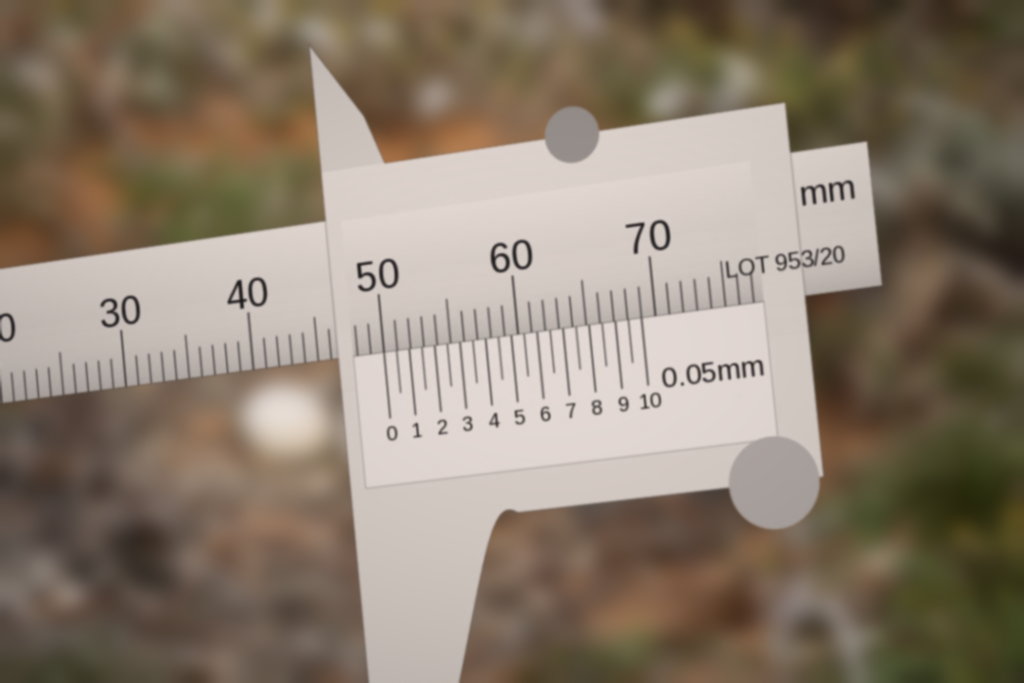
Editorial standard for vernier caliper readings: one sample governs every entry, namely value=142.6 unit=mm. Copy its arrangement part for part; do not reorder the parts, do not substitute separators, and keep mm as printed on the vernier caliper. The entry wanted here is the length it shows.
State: value=50.0 unit=mm
